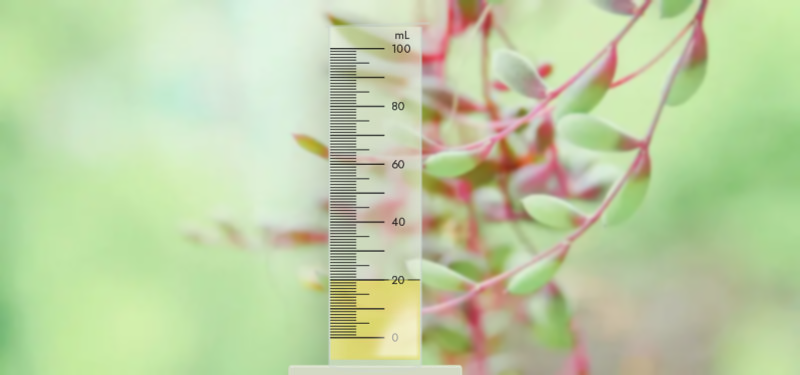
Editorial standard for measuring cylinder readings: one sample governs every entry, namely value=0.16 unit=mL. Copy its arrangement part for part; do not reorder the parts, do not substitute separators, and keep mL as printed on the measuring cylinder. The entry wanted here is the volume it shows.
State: value=20 unit=mL
